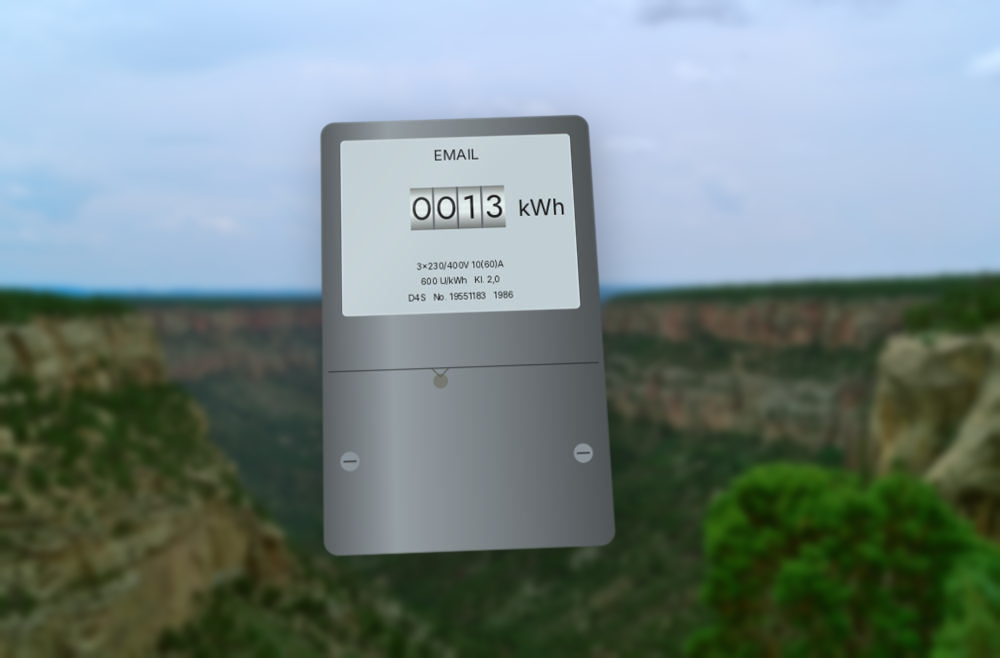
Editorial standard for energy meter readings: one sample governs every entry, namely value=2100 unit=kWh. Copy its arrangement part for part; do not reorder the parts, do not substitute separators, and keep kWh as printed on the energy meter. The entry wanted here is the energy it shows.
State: value=13 unit=kWh
